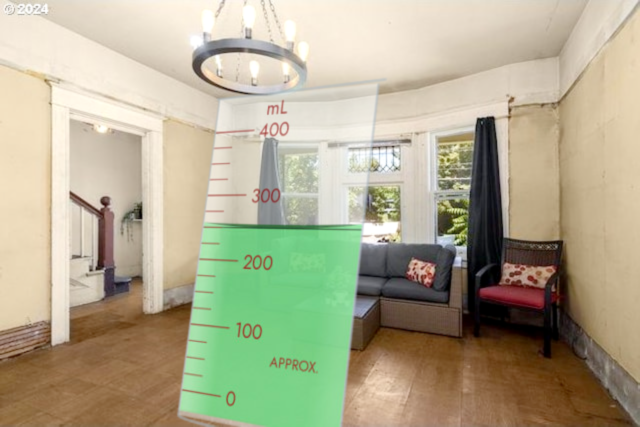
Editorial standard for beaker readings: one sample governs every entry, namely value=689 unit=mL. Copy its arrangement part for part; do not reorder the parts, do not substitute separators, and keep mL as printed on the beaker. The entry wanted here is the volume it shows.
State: value=250 unit=mL
